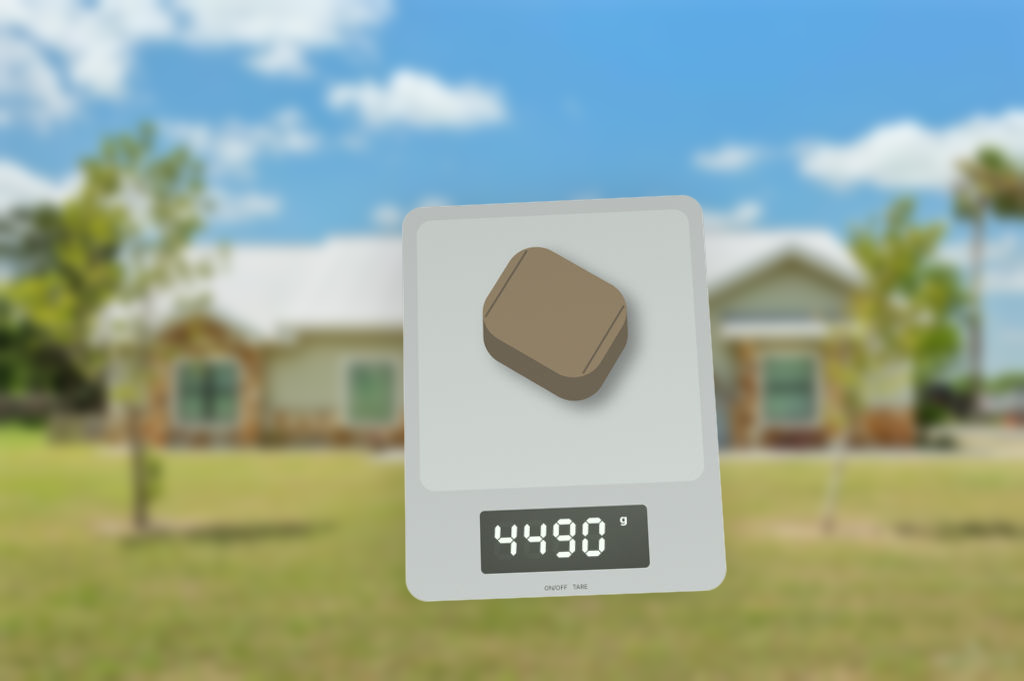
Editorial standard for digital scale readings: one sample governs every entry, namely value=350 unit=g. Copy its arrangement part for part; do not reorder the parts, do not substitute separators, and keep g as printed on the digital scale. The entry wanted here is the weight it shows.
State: value=4490 unit=g
